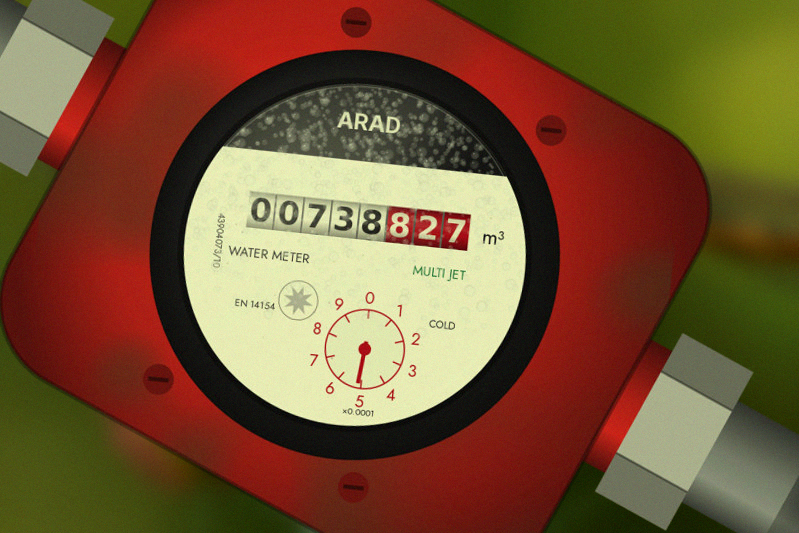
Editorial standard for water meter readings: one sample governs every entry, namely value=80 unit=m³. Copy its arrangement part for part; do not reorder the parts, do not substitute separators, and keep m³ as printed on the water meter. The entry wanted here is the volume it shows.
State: value=738.8275 unit=m³
